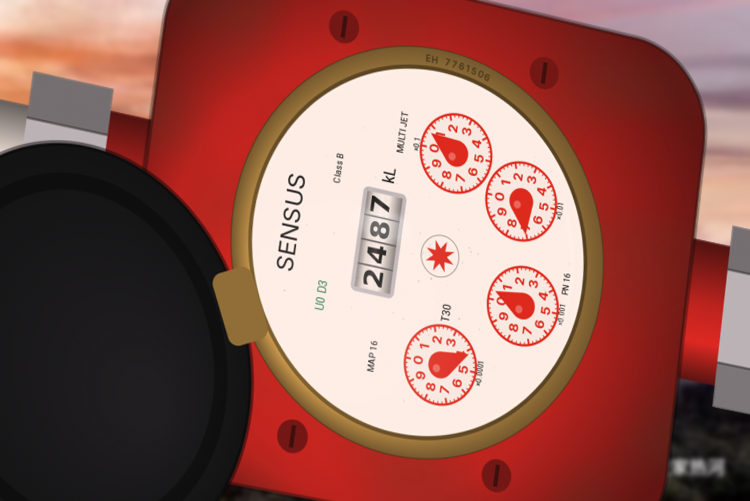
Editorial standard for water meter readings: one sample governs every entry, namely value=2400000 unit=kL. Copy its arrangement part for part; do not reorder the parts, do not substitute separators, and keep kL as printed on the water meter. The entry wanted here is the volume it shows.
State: value=2487.0704 unit=kL
